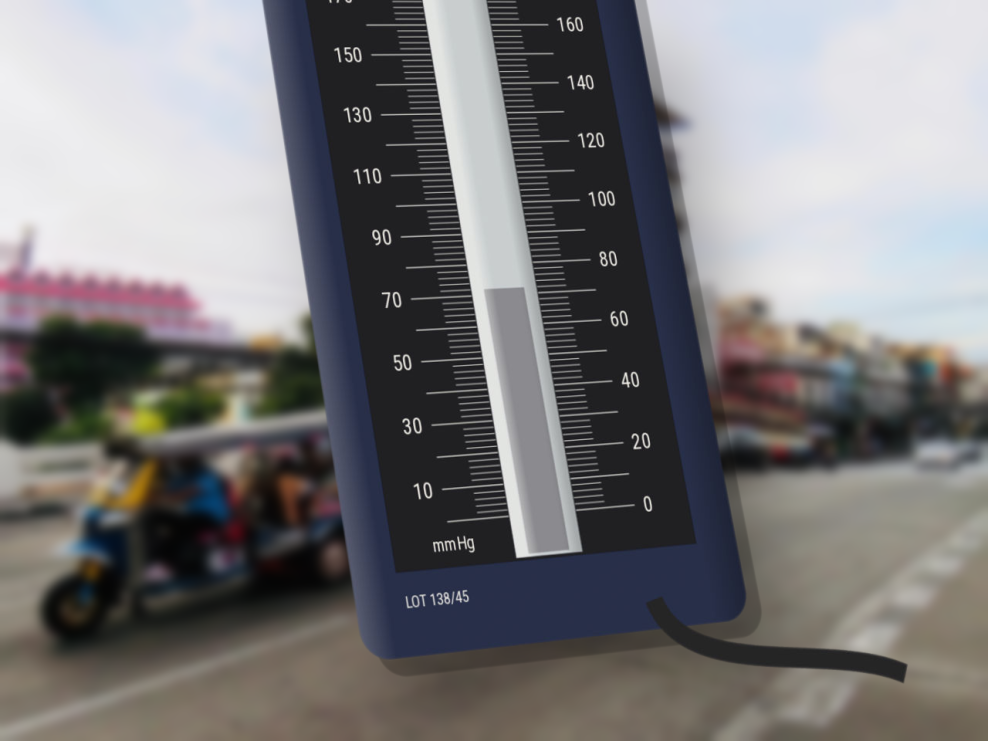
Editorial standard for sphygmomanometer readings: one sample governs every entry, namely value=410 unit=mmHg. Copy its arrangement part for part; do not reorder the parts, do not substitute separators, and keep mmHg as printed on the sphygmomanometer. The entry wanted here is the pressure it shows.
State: value=72 unit=mmHg
